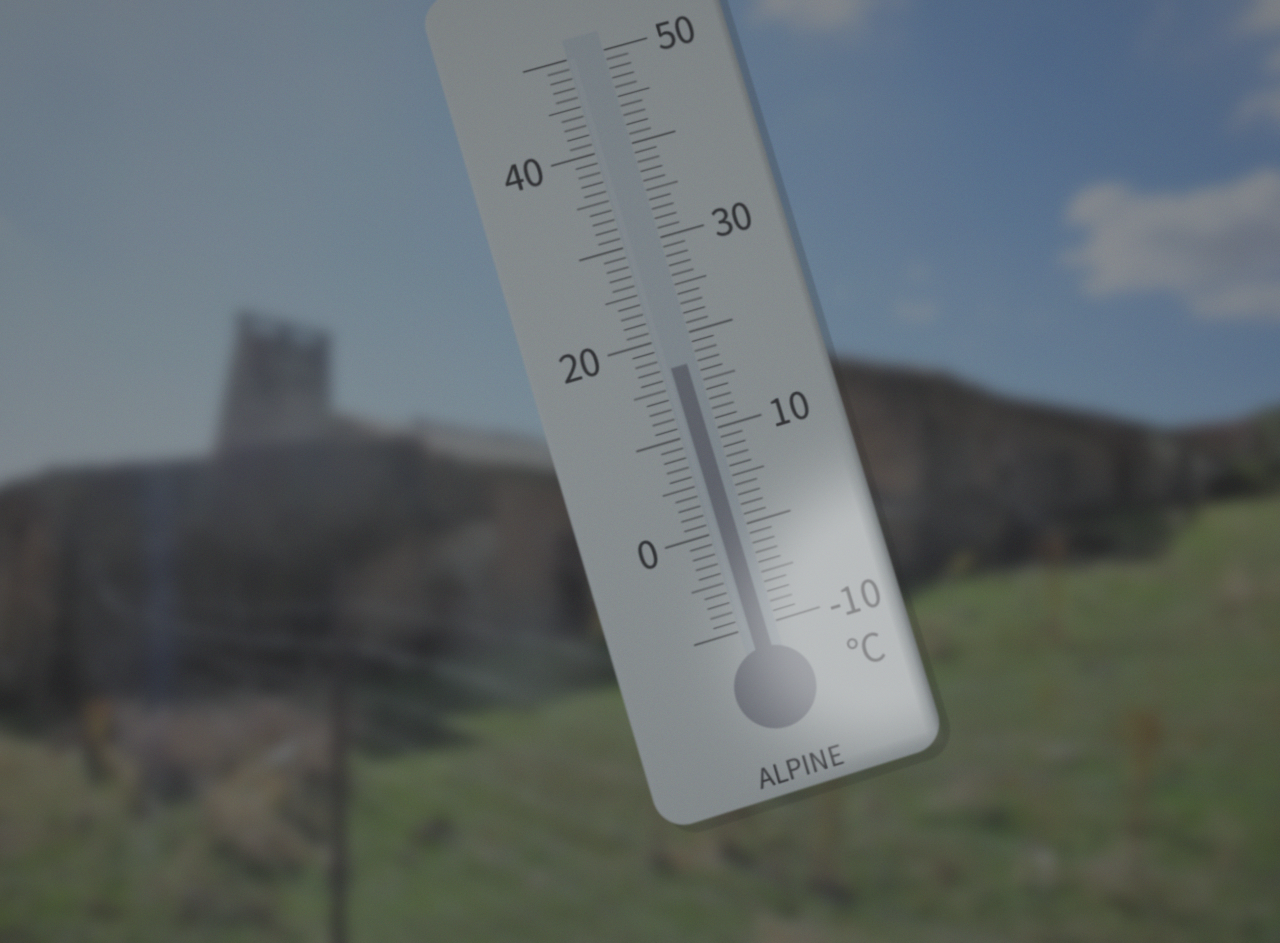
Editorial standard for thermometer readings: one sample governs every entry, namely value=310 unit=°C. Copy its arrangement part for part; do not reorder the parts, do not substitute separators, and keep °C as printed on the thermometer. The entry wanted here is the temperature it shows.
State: value=17 unit=°C
